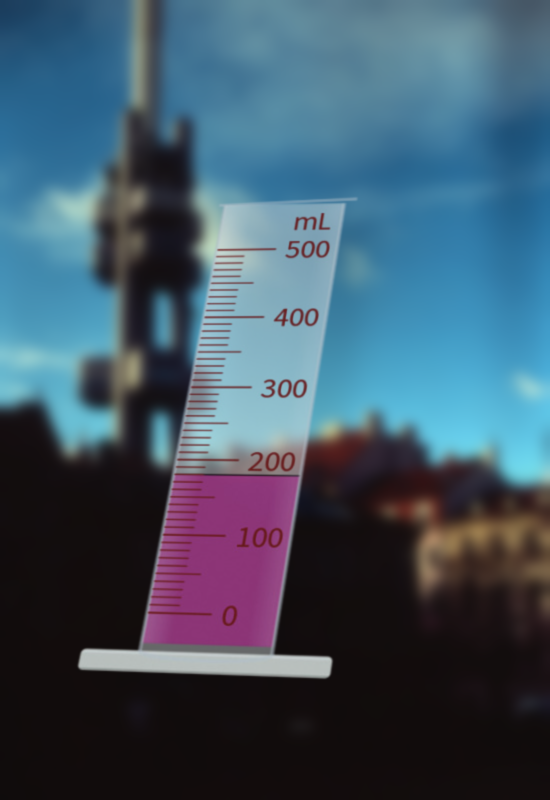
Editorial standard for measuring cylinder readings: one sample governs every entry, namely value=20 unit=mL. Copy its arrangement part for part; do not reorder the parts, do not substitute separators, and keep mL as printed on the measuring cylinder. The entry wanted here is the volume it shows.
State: value=180 unit=mL
